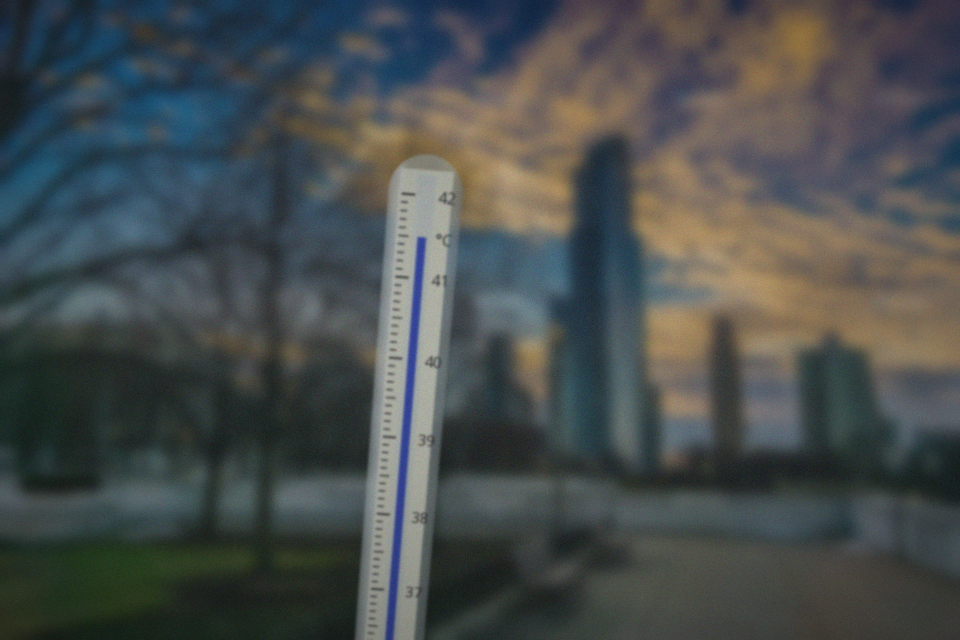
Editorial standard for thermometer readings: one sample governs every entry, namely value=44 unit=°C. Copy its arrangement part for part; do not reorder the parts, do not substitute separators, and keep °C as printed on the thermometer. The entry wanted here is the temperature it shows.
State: value=41.5 unit=°C
